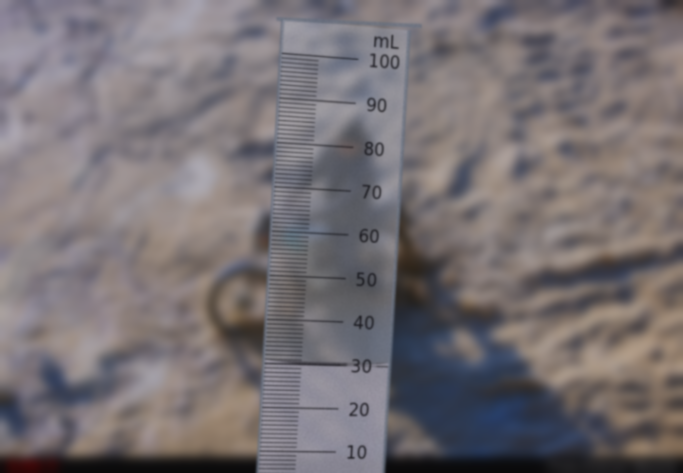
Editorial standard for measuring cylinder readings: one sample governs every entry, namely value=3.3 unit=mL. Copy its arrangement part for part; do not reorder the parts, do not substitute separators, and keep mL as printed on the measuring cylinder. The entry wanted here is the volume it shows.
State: value=30 unit=mL
